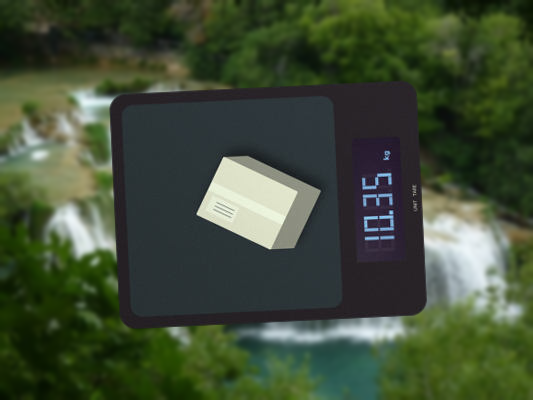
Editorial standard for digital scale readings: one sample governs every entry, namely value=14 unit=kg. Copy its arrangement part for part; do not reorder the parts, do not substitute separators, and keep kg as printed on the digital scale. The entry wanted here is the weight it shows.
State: value=10.35 unit=kg
